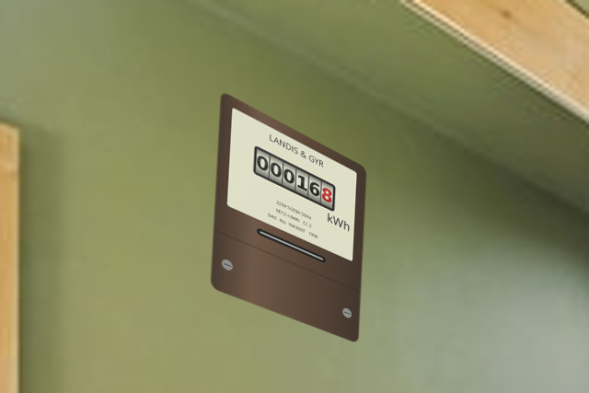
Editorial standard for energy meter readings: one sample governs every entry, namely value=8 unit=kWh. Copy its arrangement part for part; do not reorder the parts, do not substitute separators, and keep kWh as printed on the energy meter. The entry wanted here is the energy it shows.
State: value=16.8 unit=kWh
